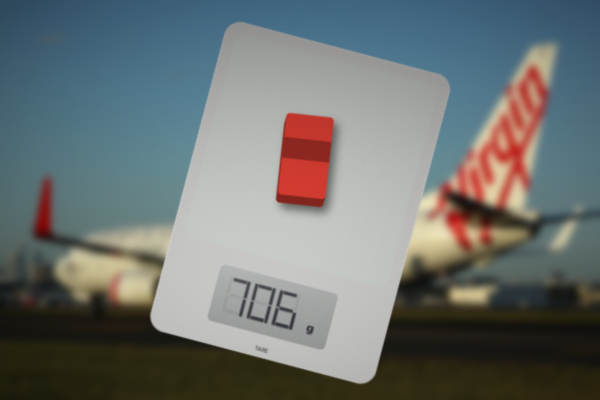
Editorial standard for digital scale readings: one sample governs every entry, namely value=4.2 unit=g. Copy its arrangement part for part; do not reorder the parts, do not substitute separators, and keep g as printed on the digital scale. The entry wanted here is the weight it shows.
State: value=706 unit=g
